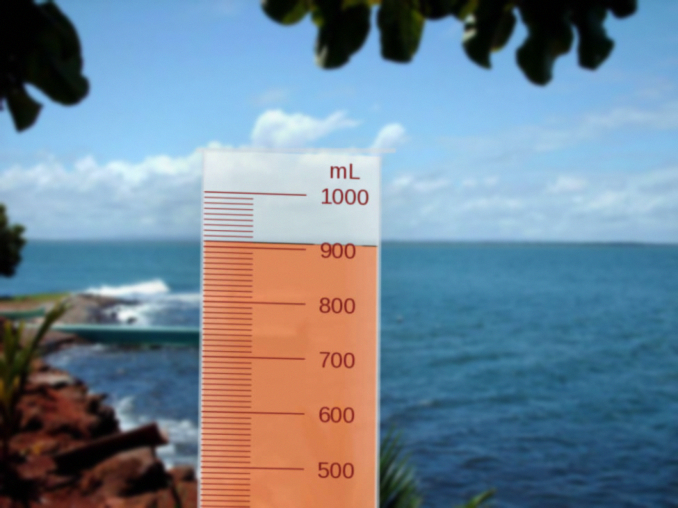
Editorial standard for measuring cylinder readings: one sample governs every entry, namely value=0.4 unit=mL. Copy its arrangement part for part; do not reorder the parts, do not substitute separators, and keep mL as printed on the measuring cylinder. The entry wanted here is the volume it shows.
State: value=910 unit=mL
